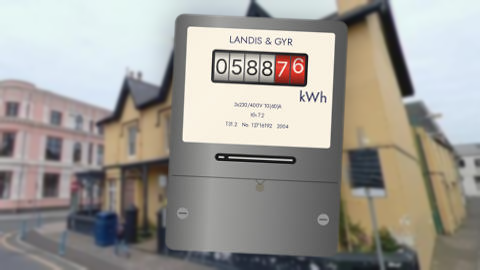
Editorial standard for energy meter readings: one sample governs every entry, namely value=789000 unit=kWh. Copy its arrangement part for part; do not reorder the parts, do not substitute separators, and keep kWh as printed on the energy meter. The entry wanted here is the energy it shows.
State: value=588.76 unit=kWh
